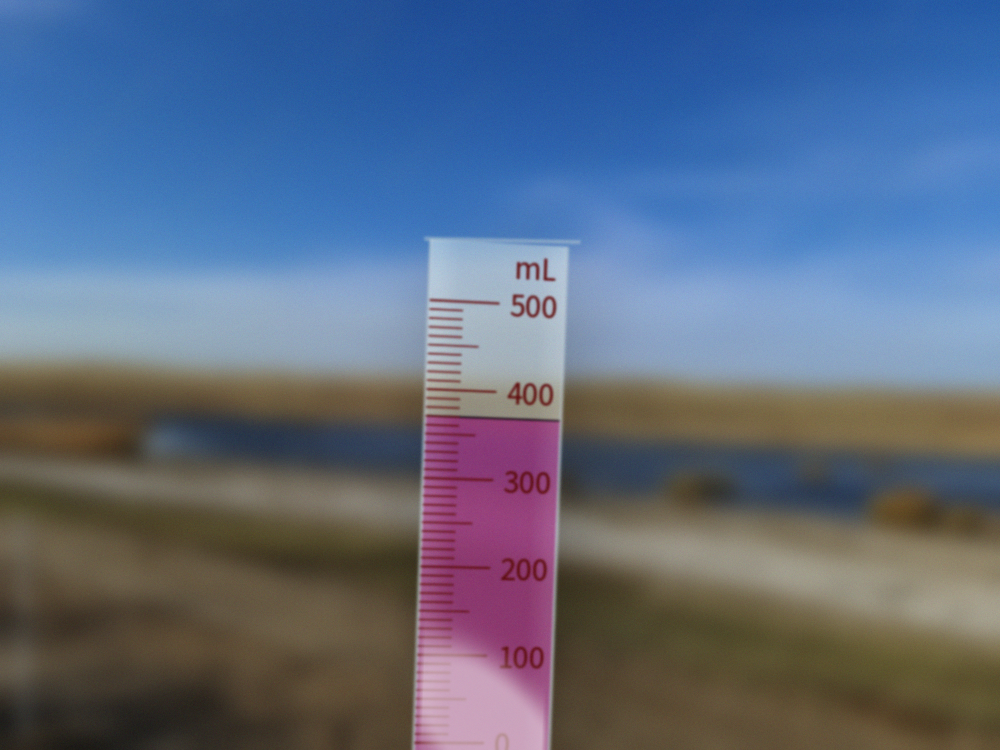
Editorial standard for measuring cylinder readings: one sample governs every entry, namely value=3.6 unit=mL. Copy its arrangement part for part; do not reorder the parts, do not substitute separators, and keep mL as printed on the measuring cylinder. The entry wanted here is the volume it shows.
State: value=370 unit=mL
